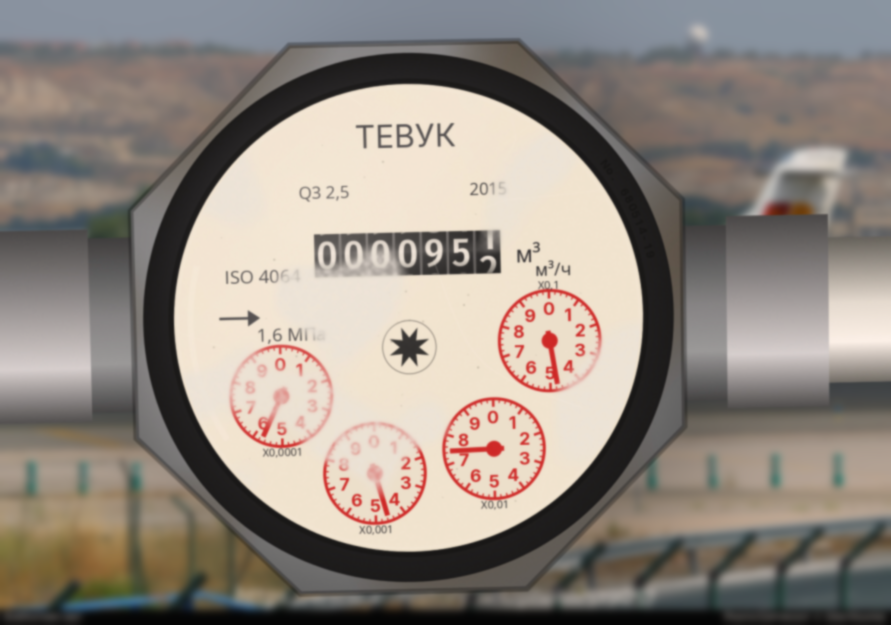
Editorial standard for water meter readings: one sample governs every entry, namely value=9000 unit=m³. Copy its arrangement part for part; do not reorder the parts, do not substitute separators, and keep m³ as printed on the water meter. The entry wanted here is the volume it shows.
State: value=951.4745 unit=m³
